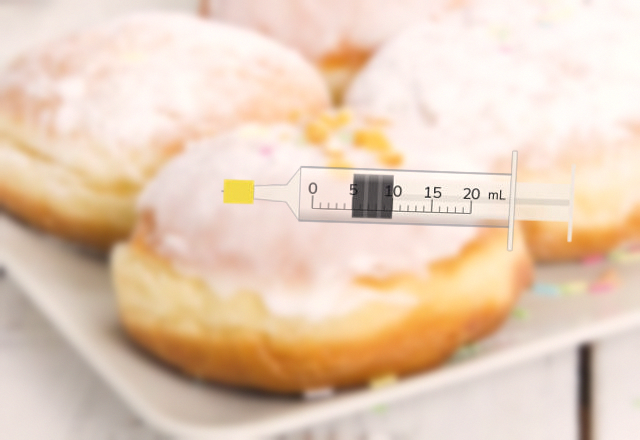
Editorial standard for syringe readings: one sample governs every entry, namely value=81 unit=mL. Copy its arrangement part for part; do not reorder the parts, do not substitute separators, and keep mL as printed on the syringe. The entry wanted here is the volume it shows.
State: value=5 unit=mL
